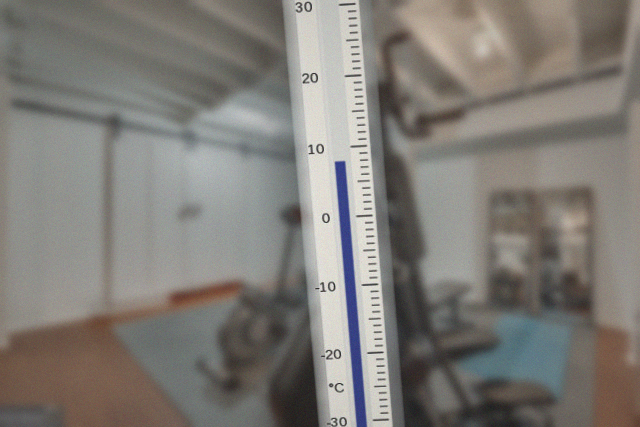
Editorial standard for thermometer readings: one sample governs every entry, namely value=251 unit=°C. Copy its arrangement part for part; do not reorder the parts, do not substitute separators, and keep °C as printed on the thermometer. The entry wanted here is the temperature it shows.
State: value=8 unit=°C
